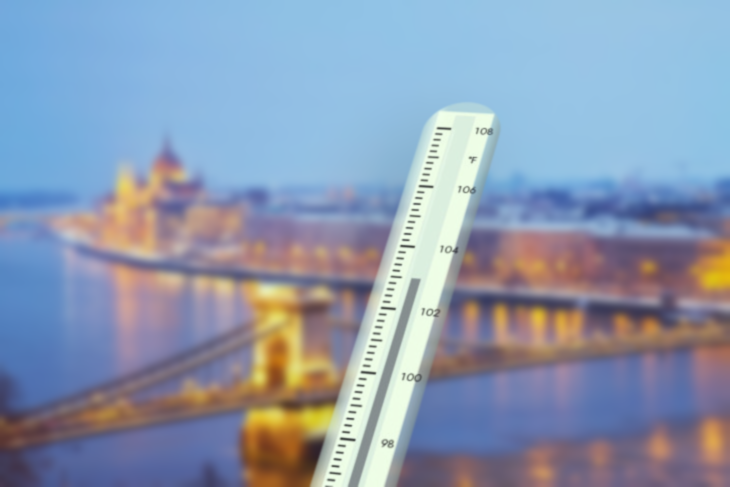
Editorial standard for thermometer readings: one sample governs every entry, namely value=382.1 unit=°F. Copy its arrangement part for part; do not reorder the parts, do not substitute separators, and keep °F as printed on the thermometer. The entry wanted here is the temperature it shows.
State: value=103 unit=°F
